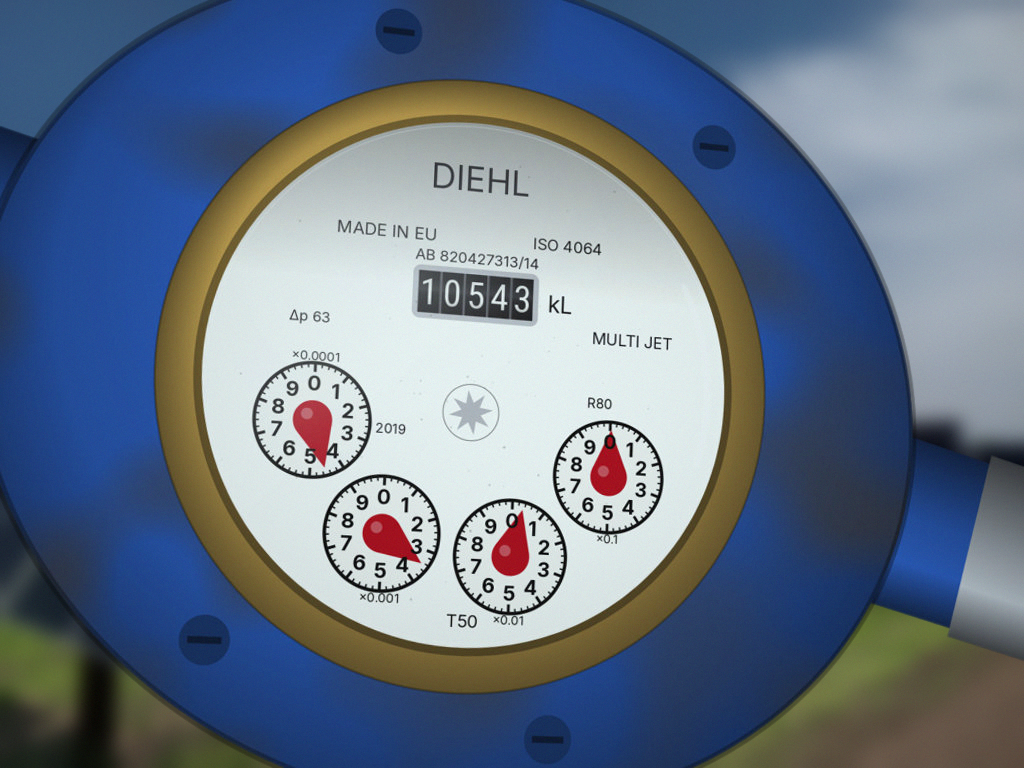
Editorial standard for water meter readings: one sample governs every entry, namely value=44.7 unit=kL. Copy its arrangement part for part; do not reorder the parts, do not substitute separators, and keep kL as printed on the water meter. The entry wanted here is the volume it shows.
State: value=10543.0034 unit=kL
